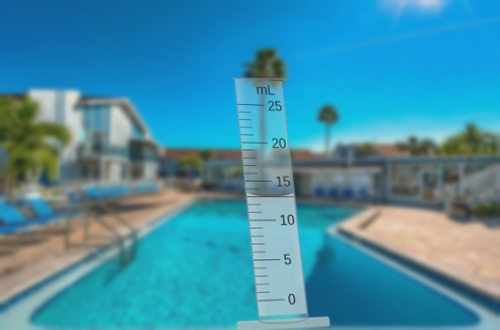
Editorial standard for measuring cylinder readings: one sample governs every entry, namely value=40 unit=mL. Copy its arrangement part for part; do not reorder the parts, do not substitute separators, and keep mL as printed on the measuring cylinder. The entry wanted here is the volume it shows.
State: value=13 unit=mL
